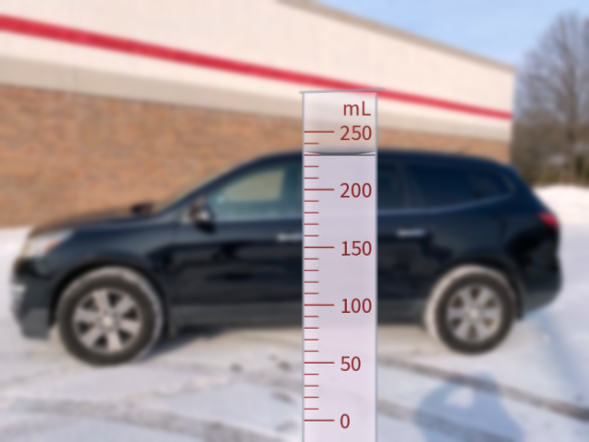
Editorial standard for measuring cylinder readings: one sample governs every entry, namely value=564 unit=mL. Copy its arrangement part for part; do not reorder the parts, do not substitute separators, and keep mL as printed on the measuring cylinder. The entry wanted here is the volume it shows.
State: value=230 unit=mL
